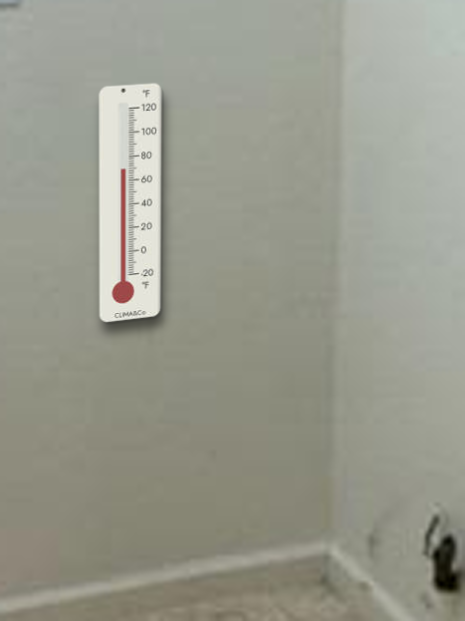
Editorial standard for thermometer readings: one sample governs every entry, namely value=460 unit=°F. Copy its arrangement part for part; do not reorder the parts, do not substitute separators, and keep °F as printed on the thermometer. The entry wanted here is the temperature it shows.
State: value=70 unit=°F
